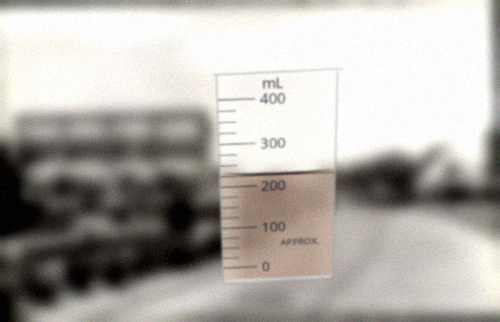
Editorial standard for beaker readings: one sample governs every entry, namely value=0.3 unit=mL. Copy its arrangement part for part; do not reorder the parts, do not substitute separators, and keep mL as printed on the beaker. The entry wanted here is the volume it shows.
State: value=225 unit=mL
